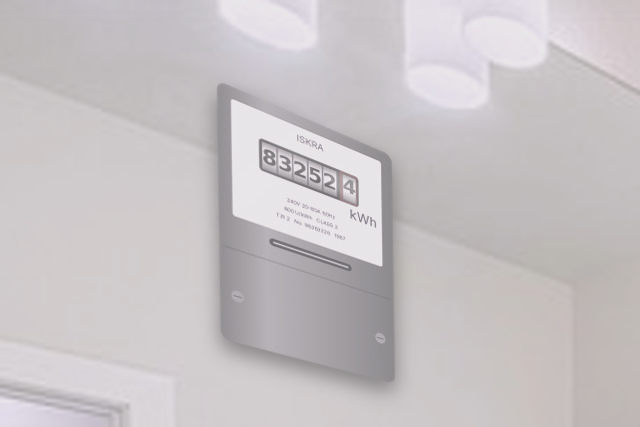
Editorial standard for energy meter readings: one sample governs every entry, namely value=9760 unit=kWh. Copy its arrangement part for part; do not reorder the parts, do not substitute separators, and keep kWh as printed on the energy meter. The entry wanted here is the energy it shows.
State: value=83252.4 unit=kWh
